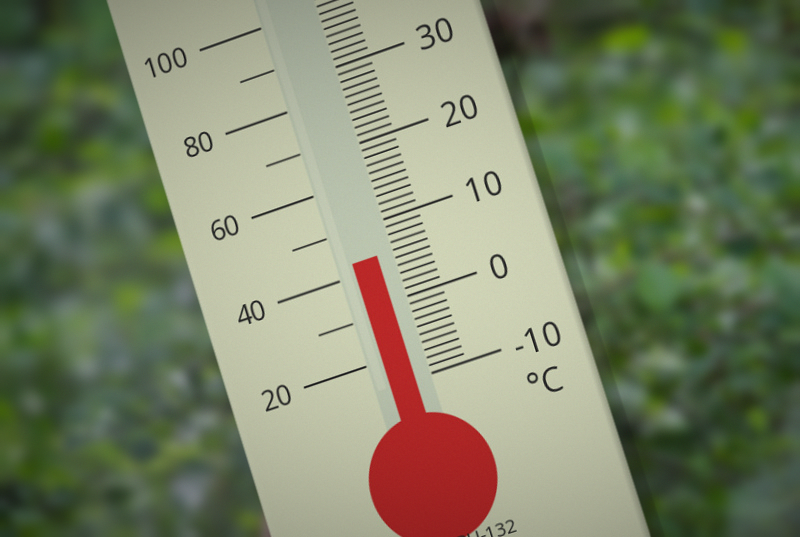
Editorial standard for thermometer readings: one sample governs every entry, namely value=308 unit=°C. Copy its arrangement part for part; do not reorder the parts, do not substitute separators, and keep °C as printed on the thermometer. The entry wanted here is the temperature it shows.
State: value=6 unit=°C
